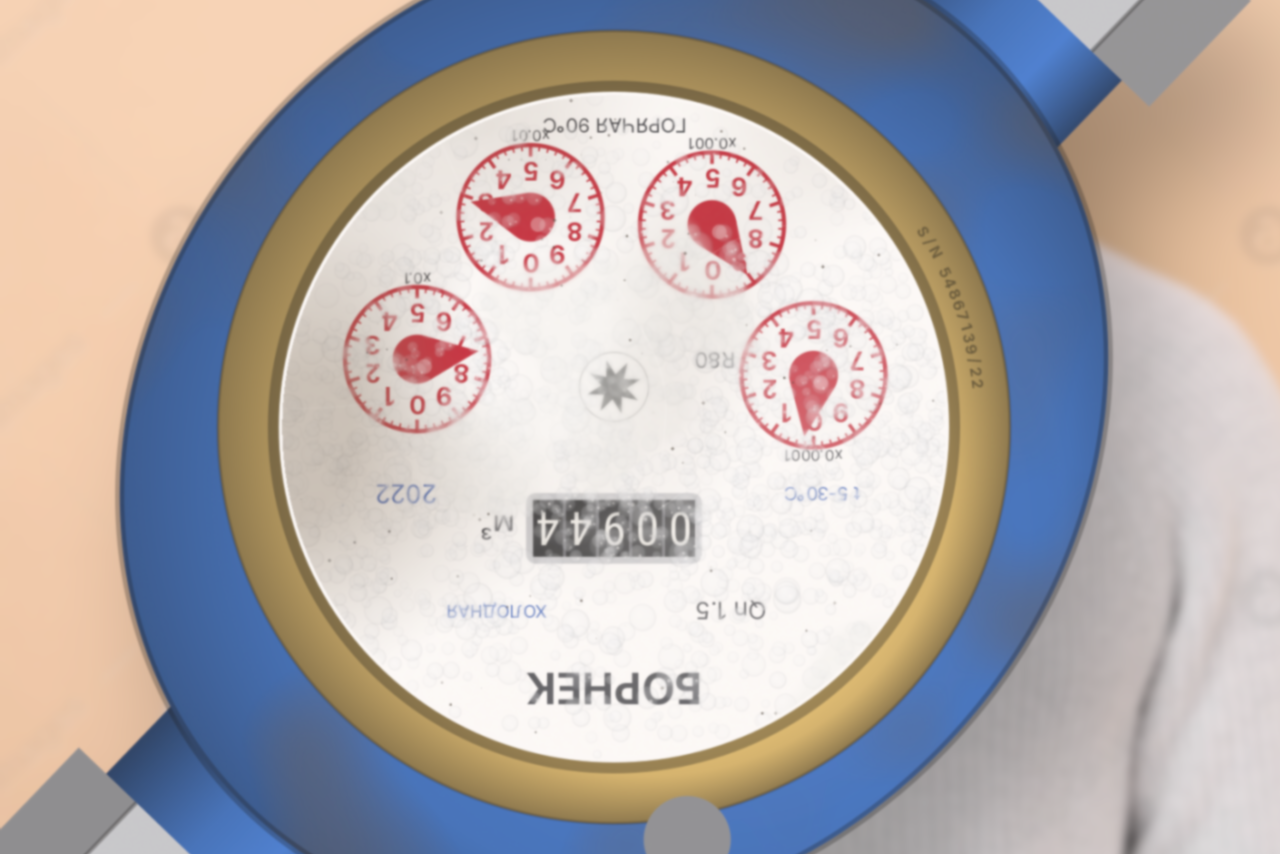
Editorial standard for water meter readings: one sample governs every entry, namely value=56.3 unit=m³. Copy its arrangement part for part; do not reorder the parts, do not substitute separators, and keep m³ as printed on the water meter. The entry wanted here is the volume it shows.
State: value=944.7290 unit=m³
